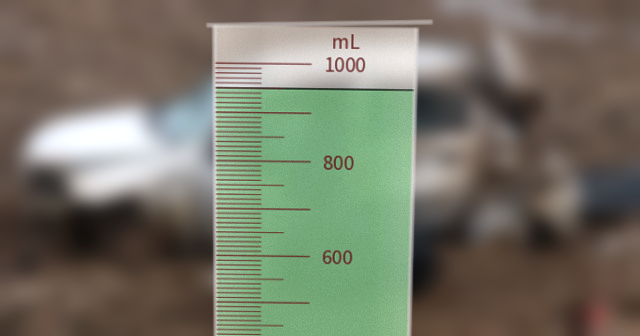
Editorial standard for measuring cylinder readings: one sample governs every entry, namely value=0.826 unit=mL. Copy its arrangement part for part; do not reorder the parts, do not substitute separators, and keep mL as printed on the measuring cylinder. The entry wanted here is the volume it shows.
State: value=950 unit=mL
